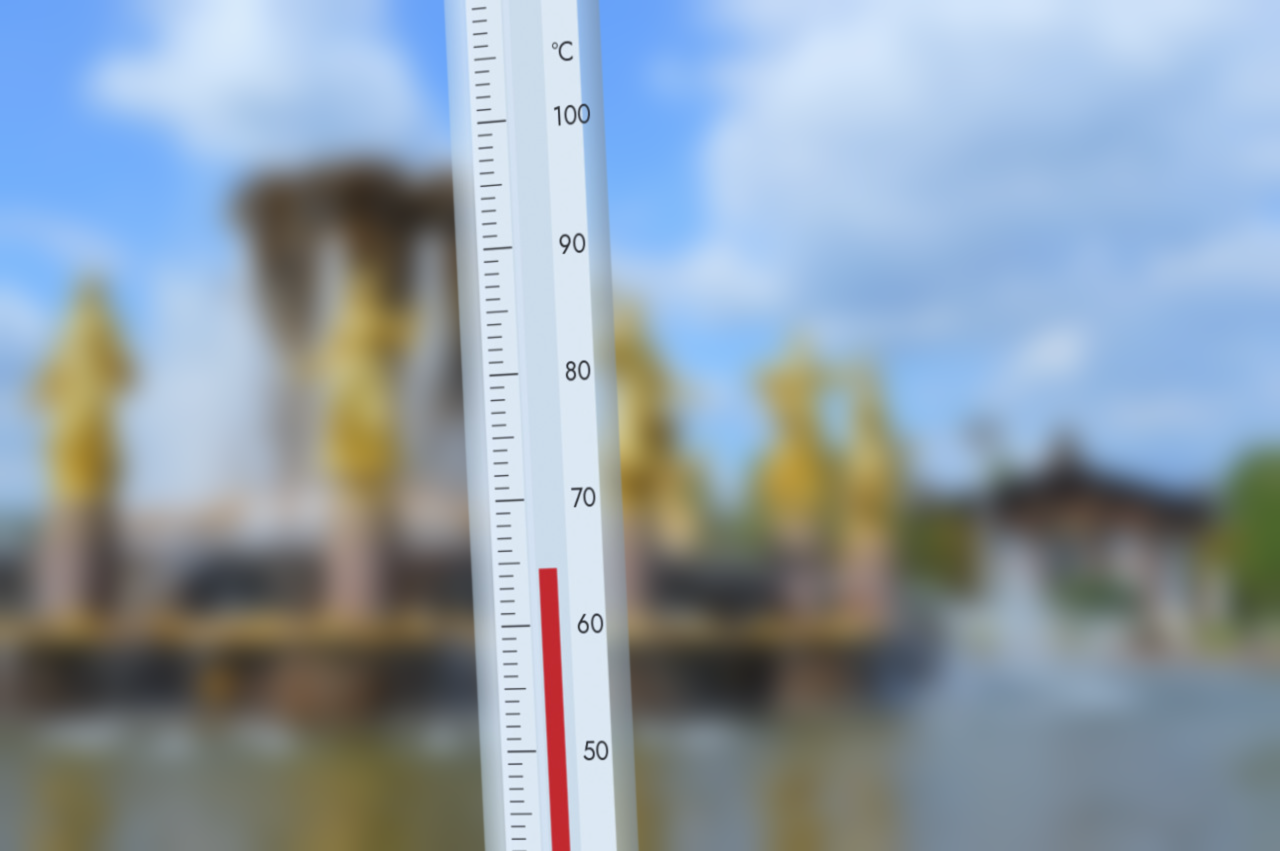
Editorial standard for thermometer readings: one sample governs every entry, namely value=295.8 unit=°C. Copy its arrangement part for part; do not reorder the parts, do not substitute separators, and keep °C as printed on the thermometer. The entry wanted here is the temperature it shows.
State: value=64.5 unit=°C
